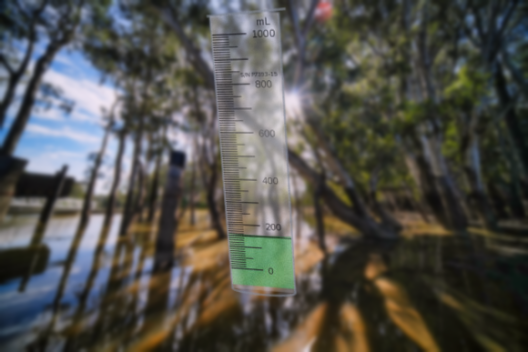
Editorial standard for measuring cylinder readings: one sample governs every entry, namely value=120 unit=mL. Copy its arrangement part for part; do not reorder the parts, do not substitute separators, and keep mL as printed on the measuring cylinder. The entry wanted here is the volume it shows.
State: value=150 unit=mL
